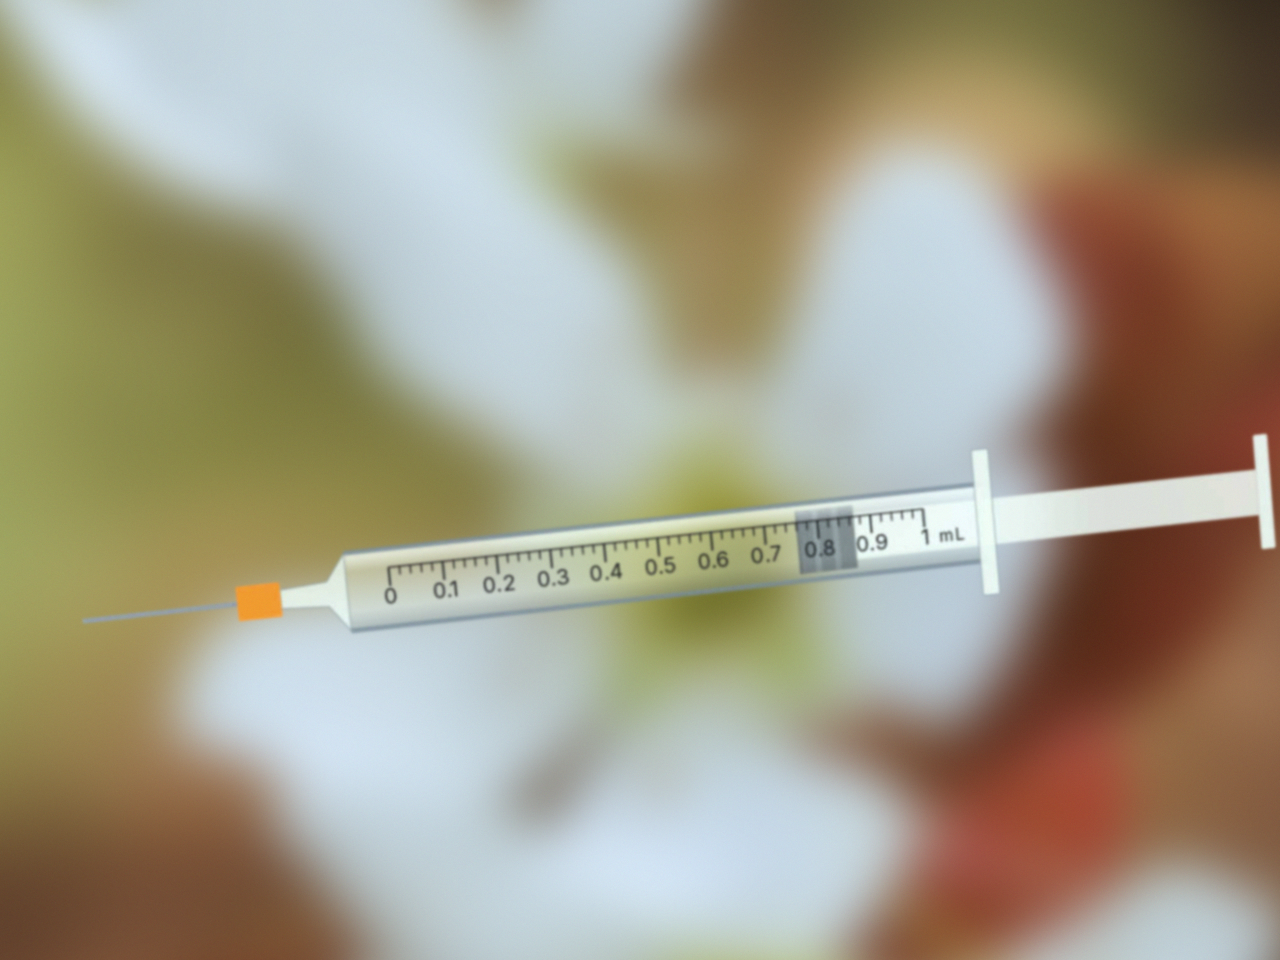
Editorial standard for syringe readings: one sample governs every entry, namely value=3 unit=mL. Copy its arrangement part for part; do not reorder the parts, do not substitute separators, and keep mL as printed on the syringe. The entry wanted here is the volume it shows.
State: value=0.76 unit=mL
